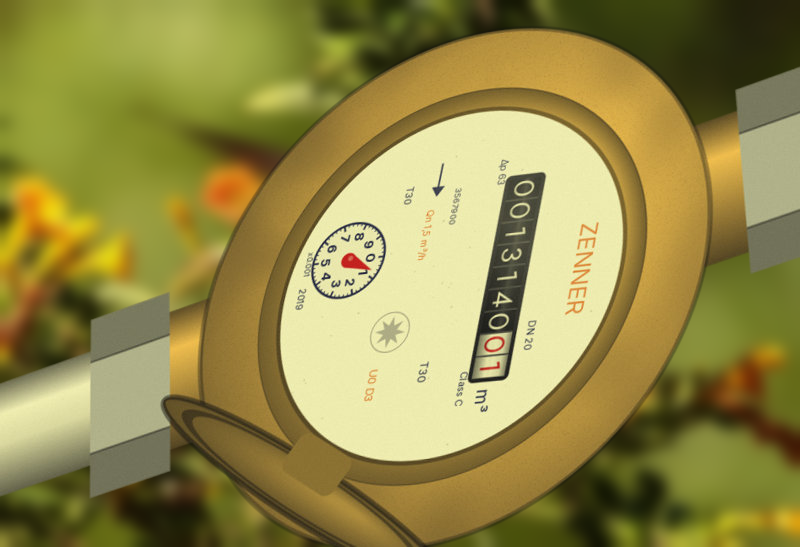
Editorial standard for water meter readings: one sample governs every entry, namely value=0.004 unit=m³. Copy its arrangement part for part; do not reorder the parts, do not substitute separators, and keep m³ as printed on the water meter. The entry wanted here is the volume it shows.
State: value=13140.010 unit=m³
